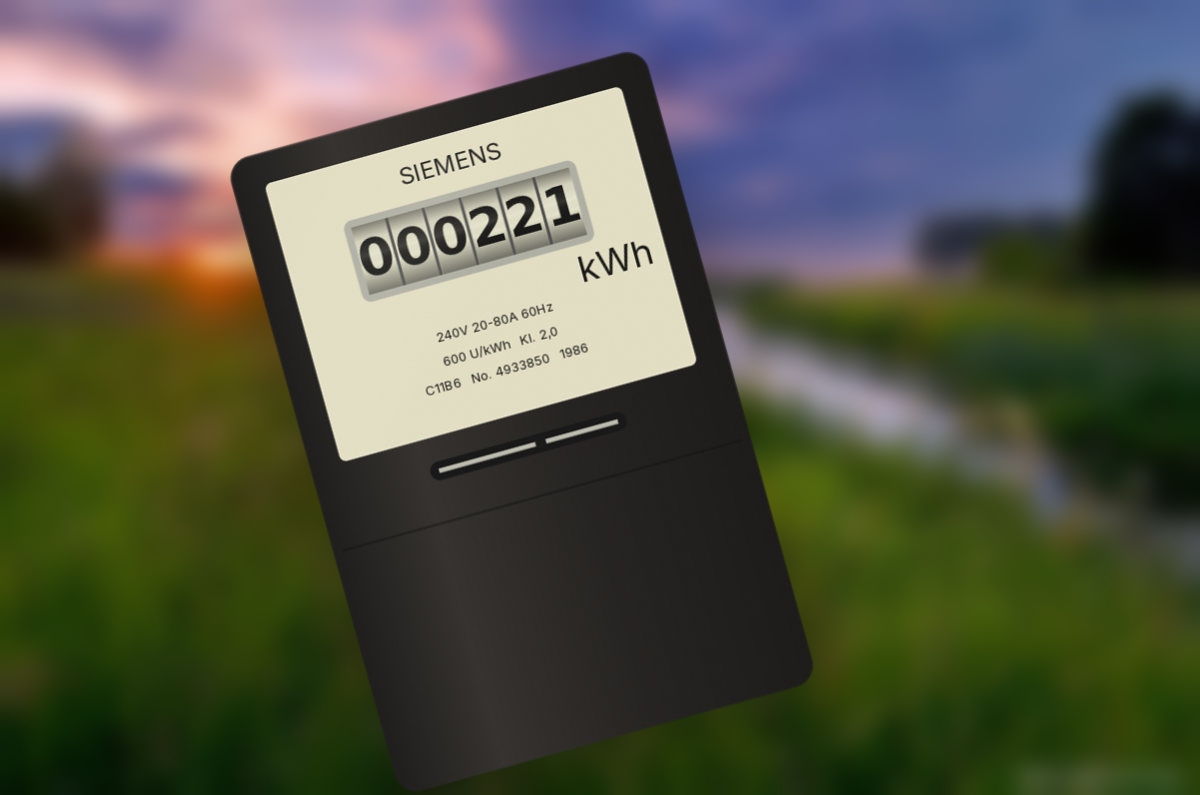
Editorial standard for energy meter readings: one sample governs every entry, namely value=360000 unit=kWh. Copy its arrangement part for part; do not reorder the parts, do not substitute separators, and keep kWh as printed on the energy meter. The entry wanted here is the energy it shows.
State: value=221 unit=kWh
